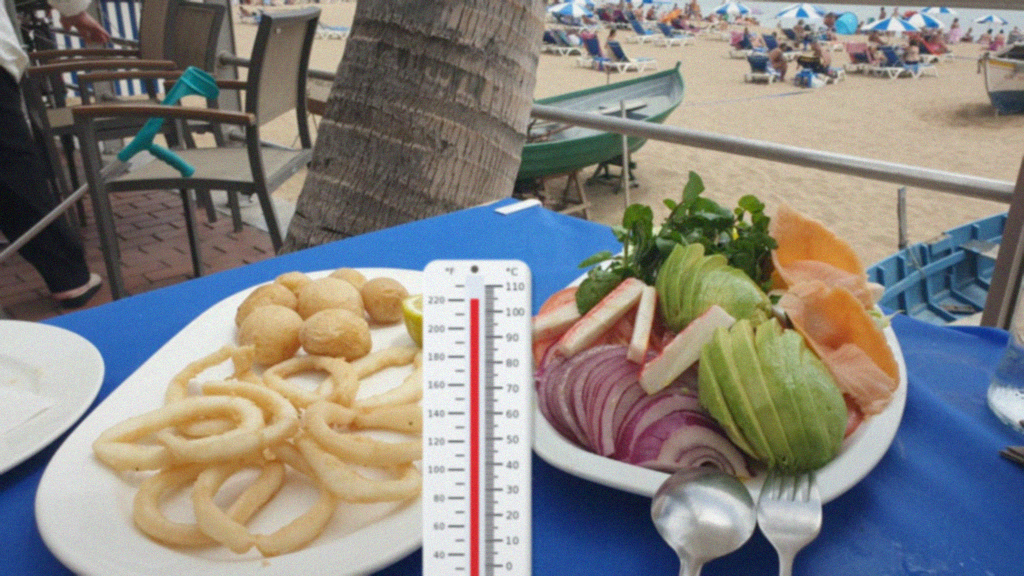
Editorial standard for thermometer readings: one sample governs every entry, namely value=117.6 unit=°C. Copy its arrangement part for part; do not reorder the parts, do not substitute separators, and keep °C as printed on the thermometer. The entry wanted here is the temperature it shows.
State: value=105 unit=°C
